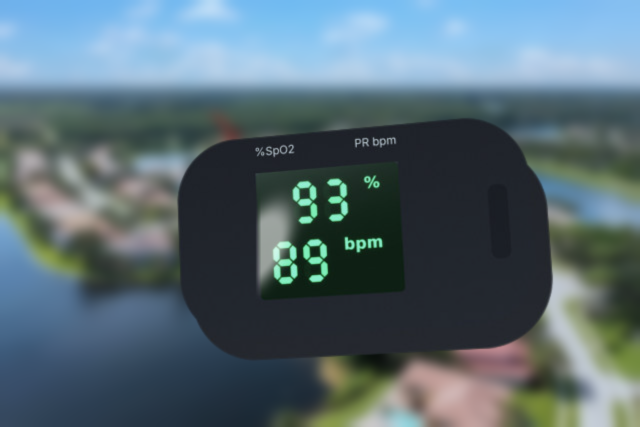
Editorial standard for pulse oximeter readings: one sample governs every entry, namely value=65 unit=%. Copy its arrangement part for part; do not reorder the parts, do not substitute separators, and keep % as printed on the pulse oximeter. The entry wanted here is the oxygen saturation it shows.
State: value=93 unit=%
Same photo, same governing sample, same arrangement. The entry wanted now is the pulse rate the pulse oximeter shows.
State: value=89 unit=bpm
